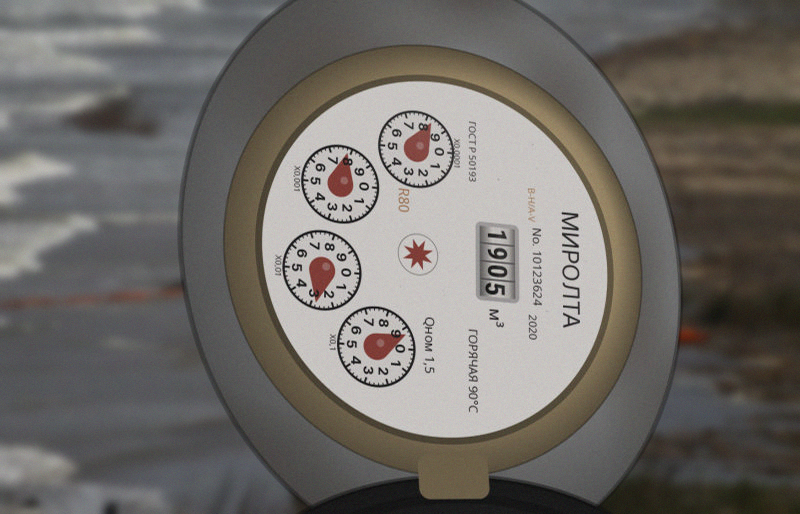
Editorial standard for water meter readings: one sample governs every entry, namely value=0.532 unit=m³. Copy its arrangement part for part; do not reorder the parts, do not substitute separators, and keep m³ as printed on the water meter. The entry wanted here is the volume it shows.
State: value=1904.9278 unit=m³
